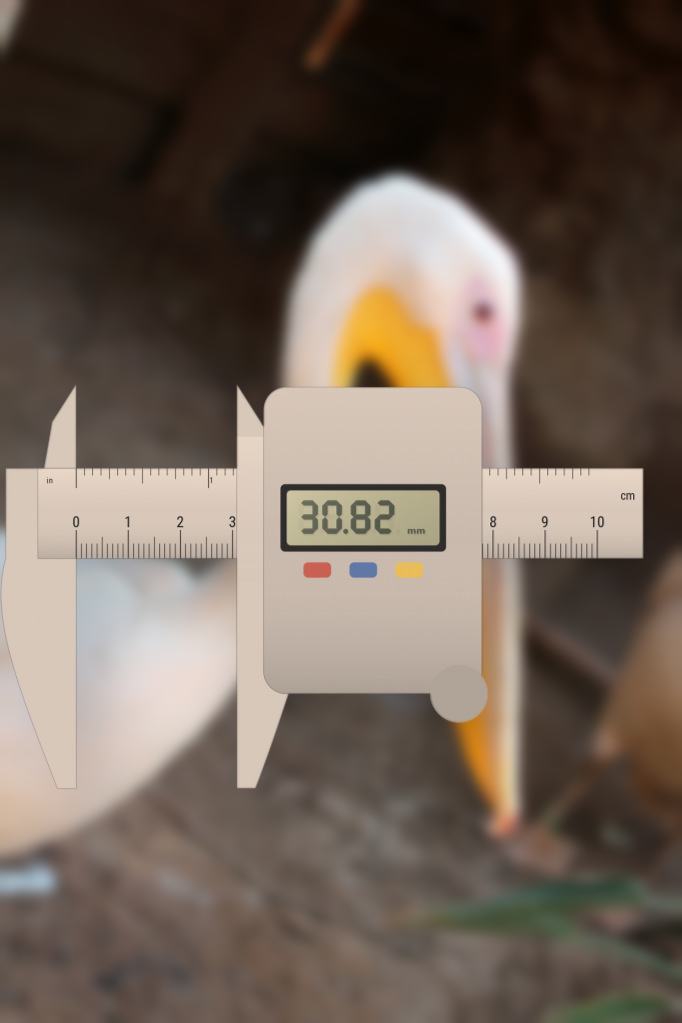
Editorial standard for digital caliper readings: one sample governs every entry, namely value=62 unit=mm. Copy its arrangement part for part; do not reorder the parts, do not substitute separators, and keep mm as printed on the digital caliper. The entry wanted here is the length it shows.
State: value=30.82 unit=mm
